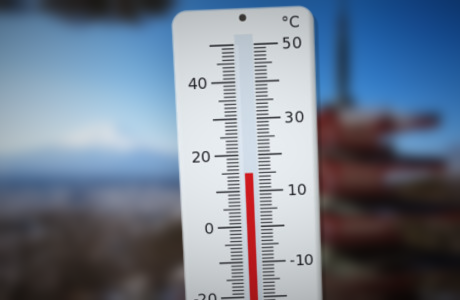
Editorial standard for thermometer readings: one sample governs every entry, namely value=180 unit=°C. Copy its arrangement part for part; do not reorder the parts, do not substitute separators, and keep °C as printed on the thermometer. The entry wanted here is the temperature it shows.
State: value=15 unit=°C
